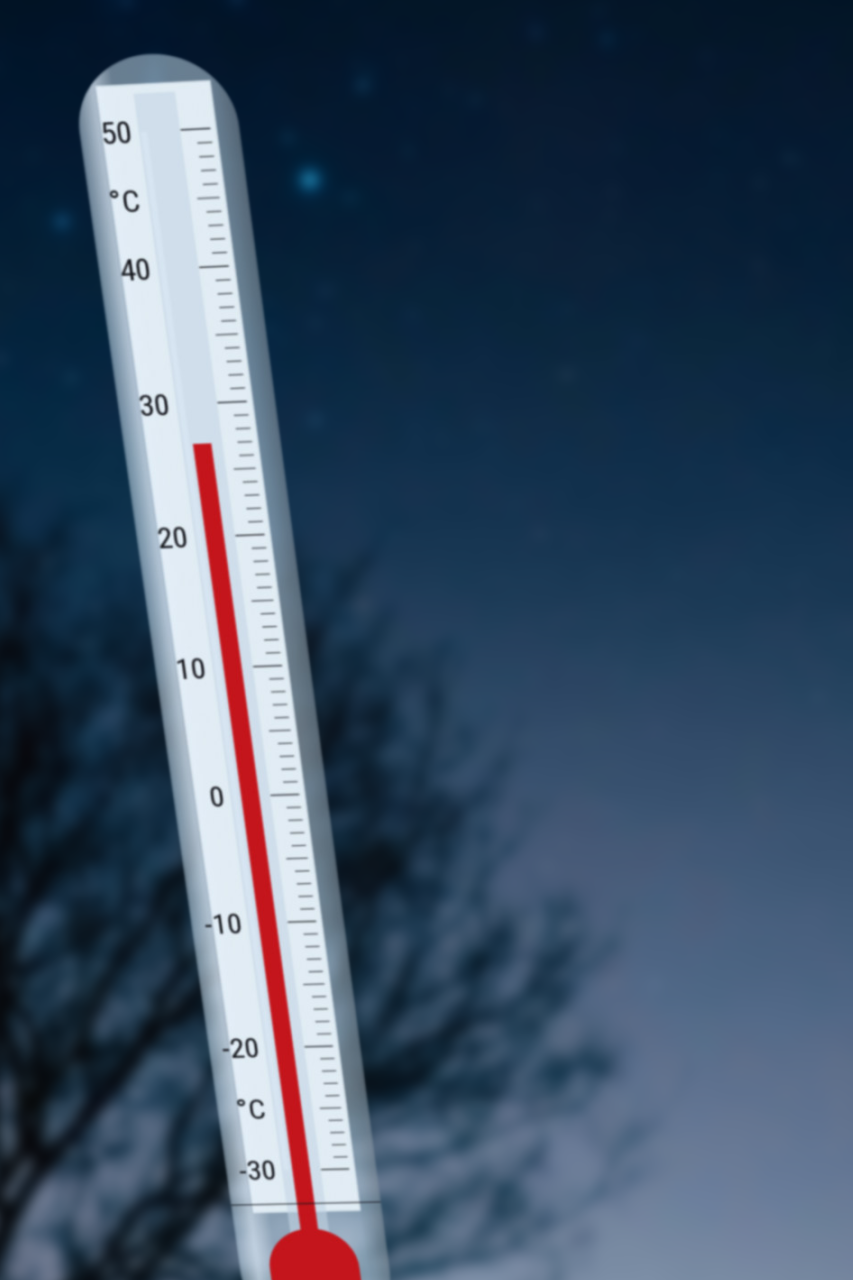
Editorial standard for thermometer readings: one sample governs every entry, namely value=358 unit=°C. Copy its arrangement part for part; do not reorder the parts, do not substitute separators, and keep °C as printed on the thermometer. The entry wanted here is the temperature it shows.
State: value=27 unit=°C
